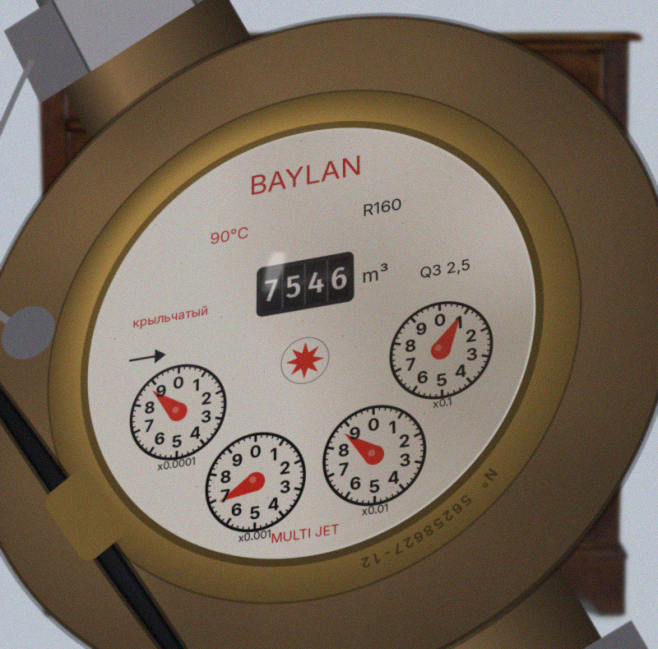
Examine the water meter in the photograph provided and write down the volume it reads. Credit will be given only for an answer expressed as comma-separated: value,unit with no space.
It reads 7546.0868,m³
